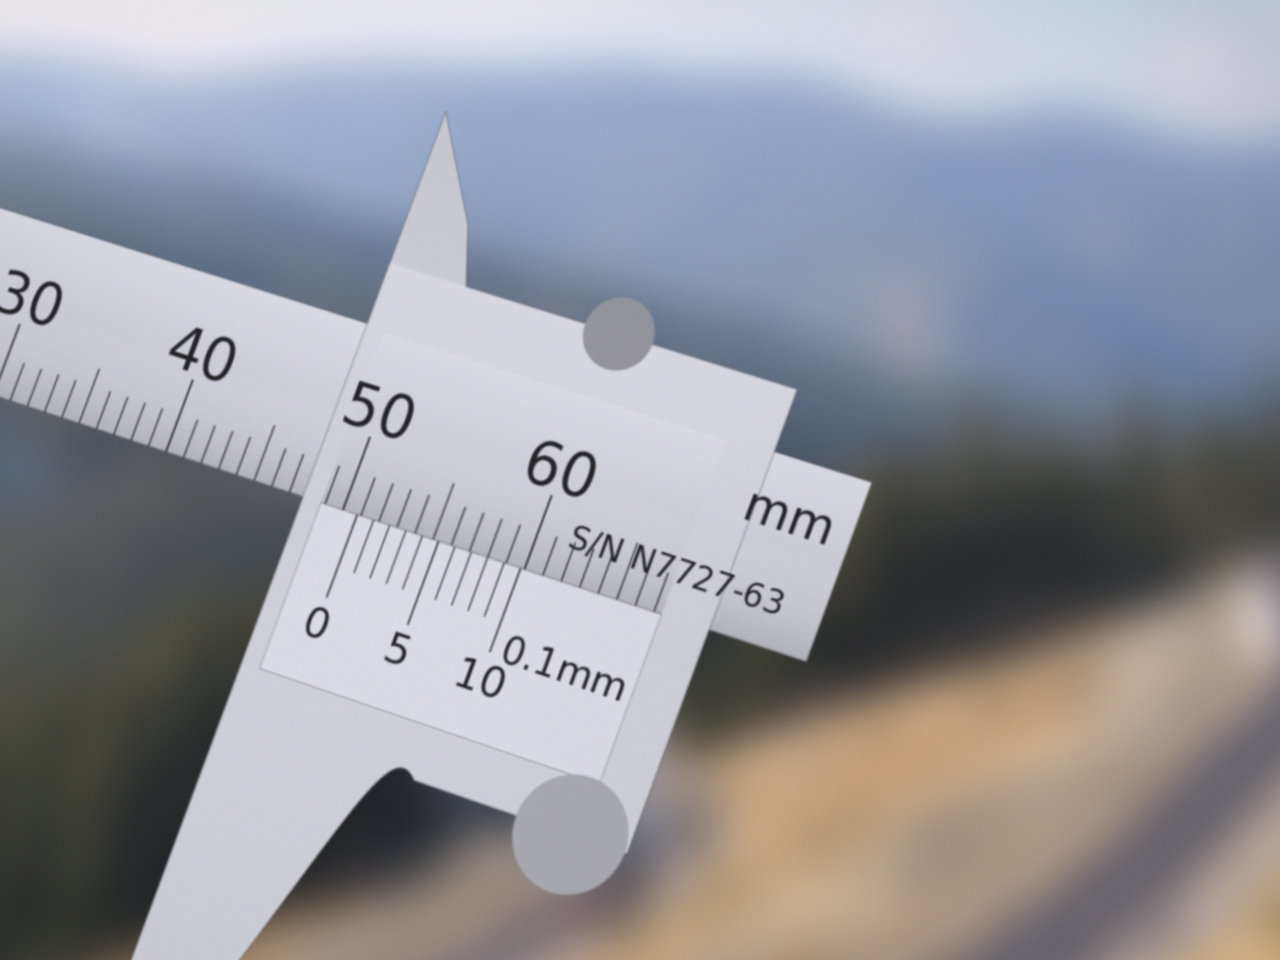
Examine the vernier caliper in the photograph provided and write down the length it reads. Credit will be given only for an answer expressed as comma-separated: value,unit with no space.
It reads 50.8,mm
